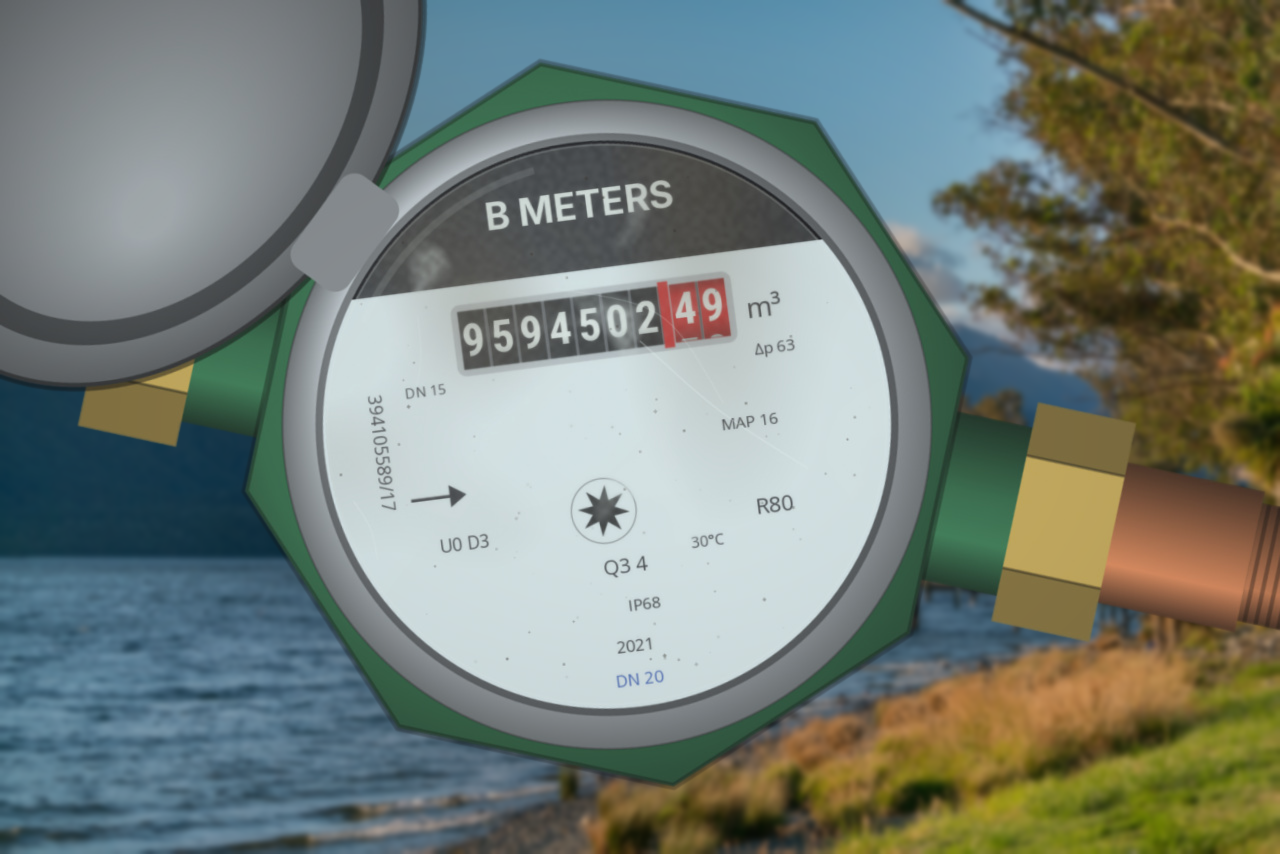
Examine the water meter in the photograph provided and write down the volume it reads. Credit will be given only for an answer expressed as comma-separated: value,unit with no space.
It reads 9594502.49,m³
